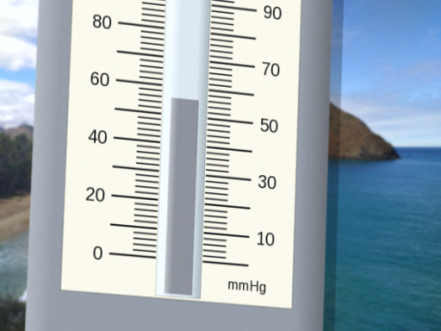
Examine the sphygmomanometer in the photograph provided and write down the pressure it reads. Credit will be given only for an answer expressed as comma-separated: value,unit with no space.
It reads 56,mmHg
